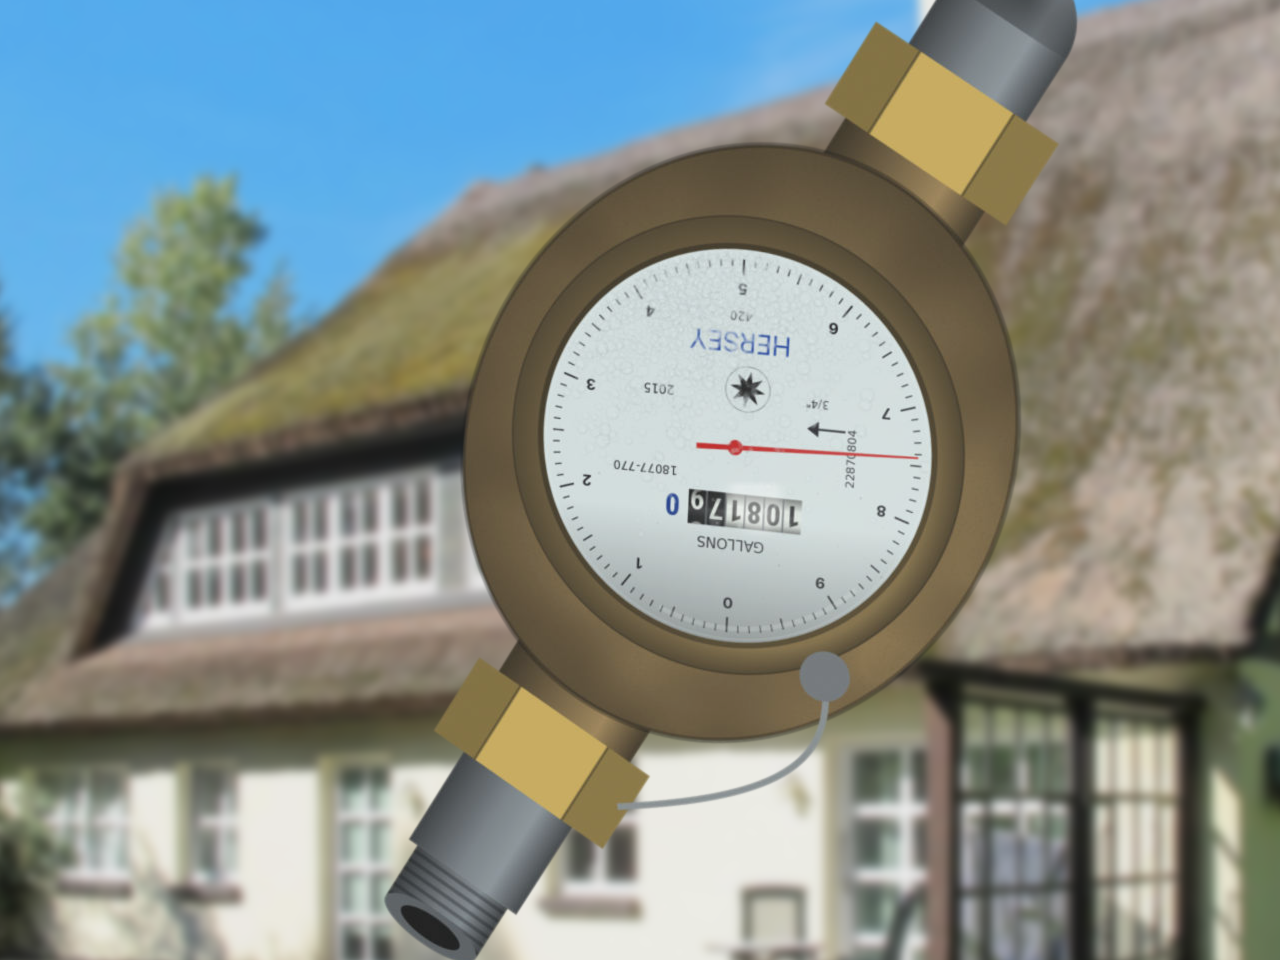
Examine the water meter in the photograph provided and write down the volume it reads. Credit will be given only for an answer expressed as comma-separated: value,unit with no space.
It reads 1081787.4,gal
